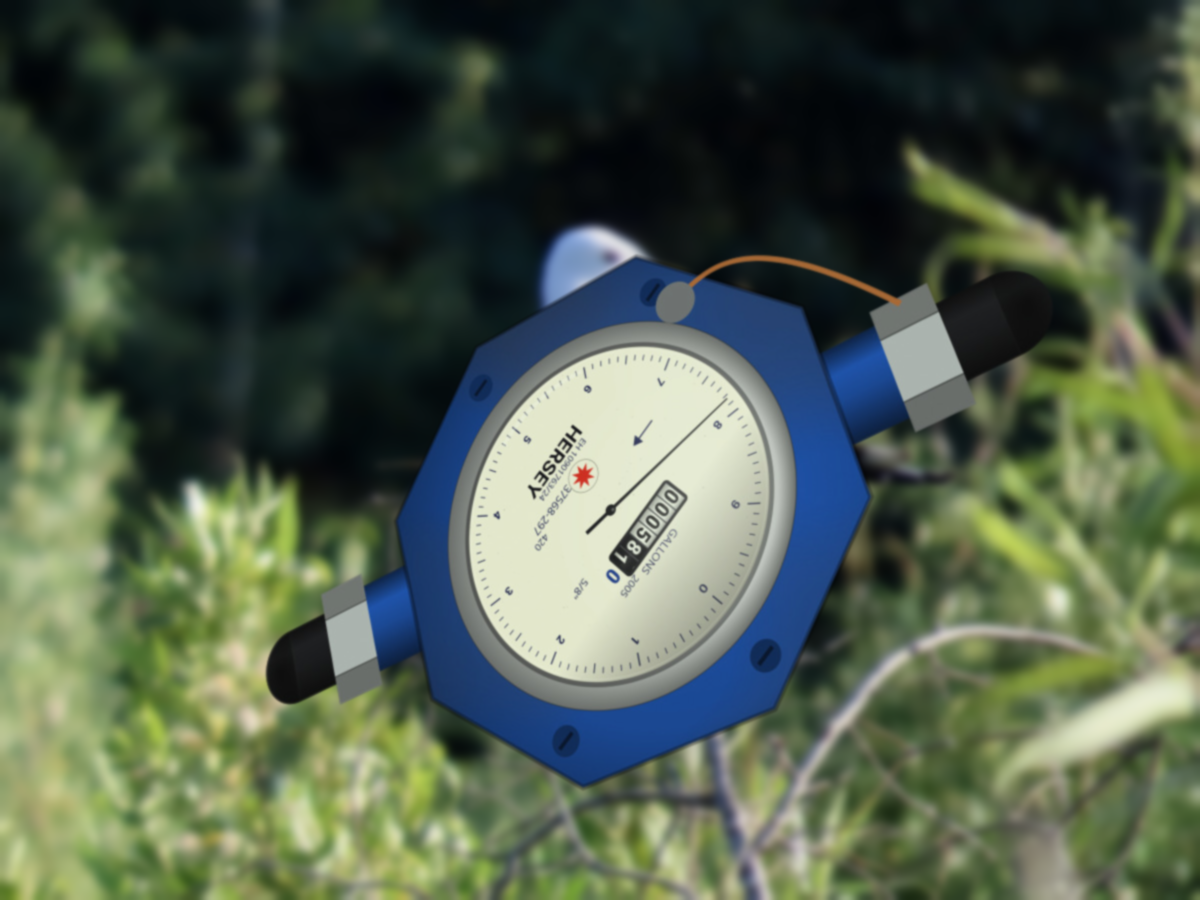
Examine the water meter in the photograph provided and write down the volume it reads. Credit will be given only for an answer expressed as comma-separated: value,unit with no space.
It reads 5807.8,gal
